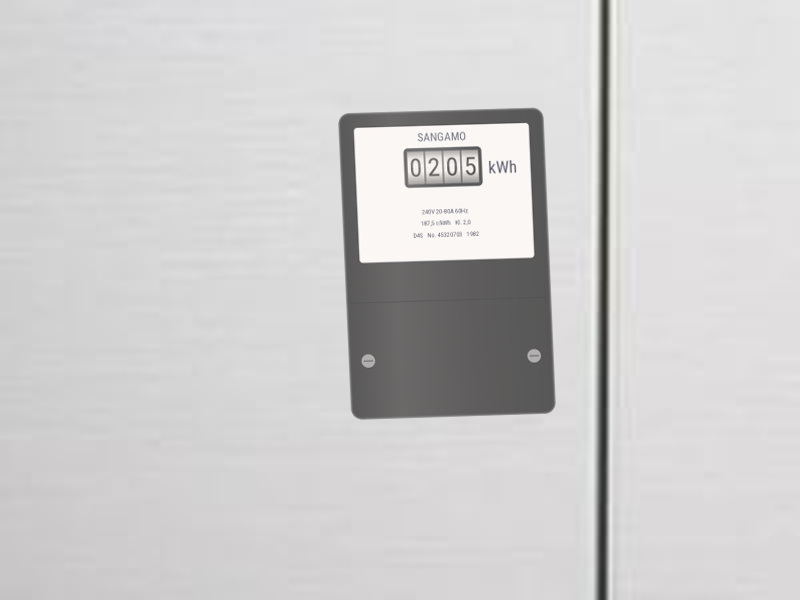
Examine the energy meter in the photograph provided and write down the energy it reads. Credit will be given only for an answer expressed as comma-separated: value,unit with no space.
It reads 205,kWh
